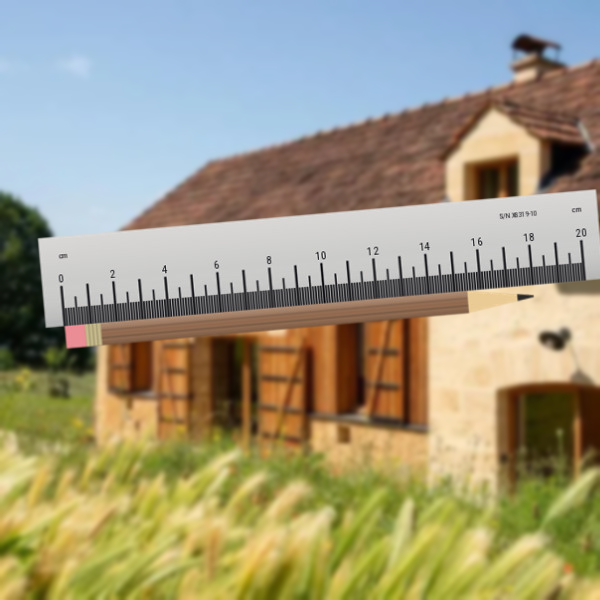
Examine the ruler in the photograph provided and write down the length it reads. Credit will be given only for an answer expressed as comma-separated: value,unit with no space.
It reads 18,cm
